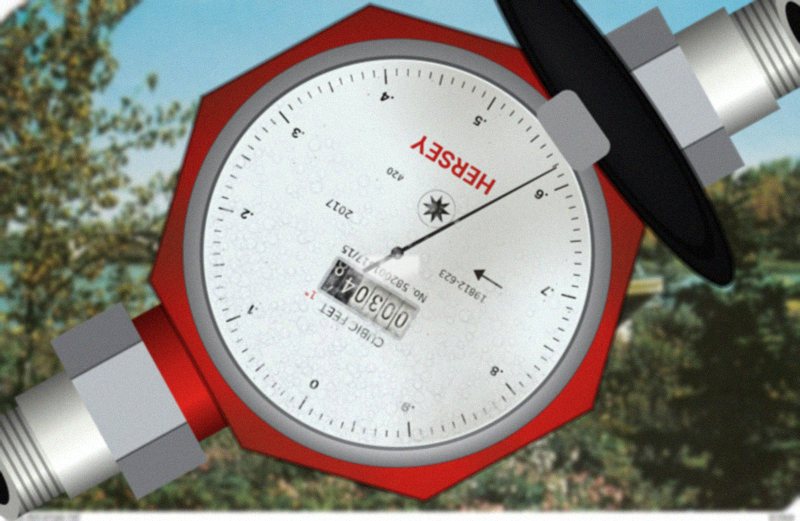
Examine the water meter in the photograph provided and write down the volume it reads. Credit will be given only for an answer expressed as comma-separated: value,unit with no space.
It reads 3047.58,ft³
